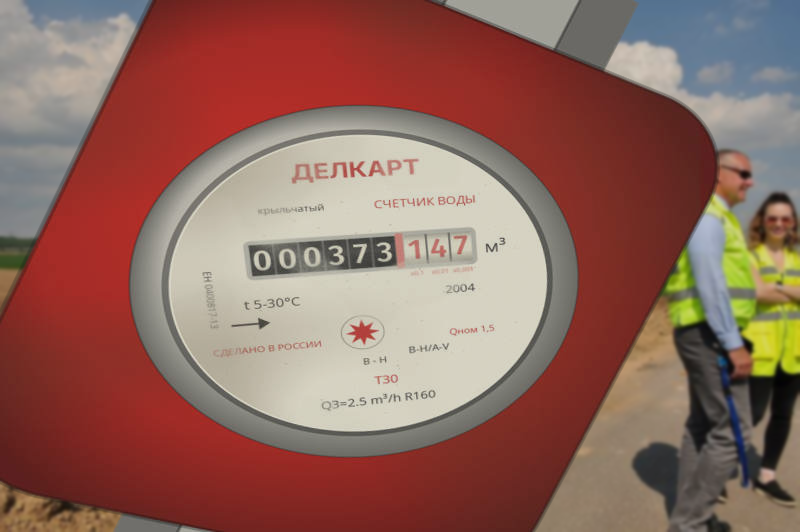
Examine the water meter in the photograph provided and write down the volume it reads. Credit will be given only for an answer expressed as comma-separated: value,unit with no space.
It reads 373.147,m³
